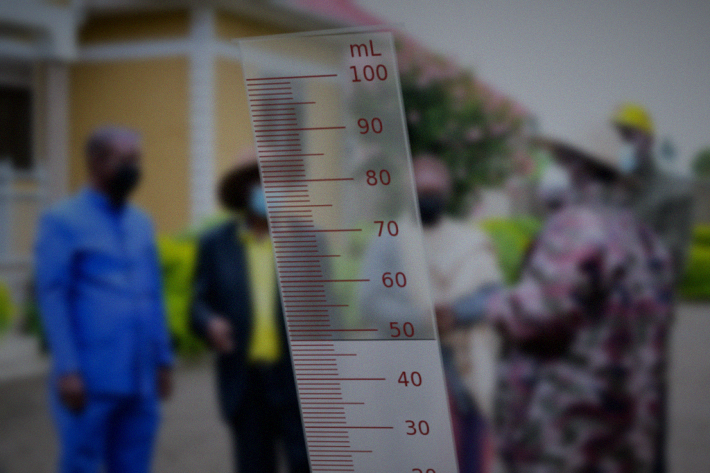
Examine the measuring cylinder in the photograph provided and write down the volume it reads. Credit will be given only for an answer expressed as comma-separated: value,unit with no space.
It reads 48,mL
